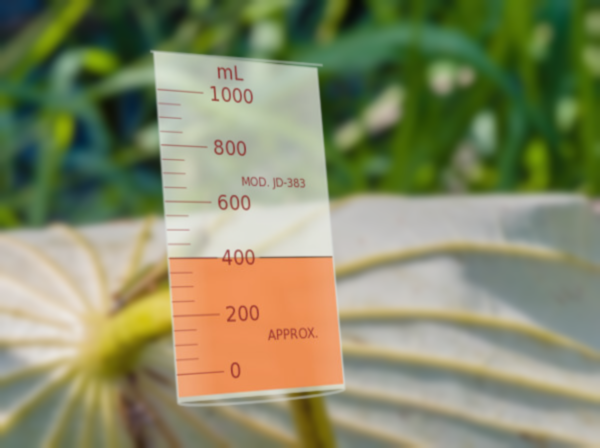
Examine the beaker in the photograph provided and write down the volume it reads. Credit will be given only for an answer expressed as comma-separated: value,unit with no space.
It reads 400,mL
